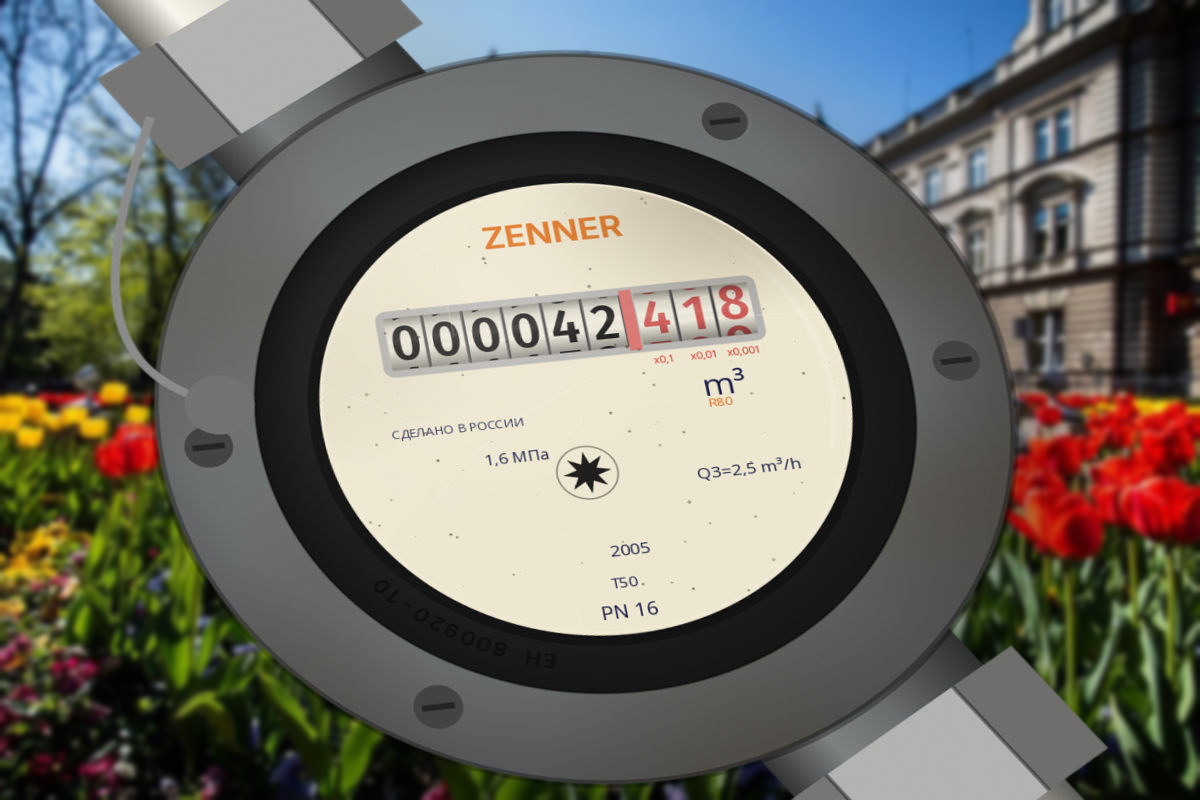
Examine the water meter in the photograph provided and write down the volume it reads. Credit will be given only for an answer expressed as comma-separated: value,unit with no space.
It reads 42.418,m³
